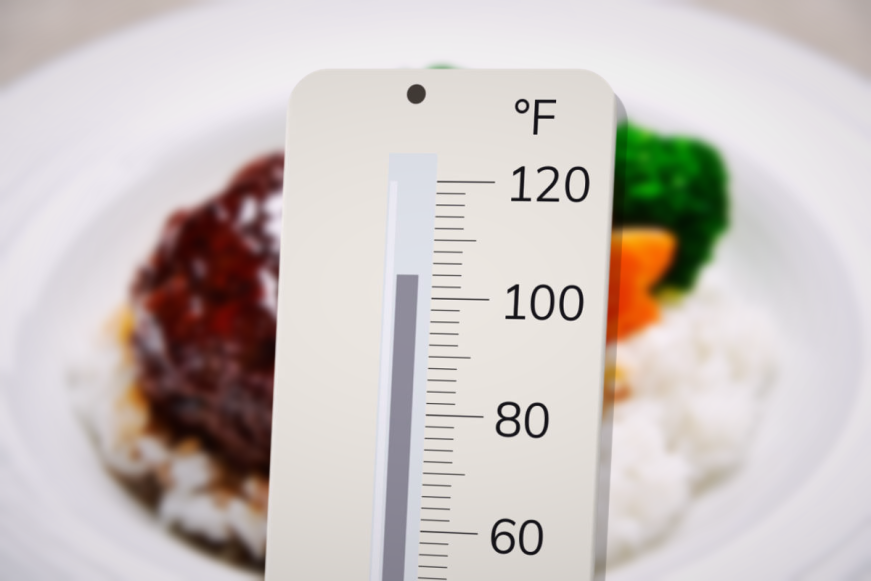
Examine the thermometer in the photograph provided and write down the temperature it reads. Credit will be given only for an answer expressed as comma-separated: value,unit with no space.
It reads 104,°F
